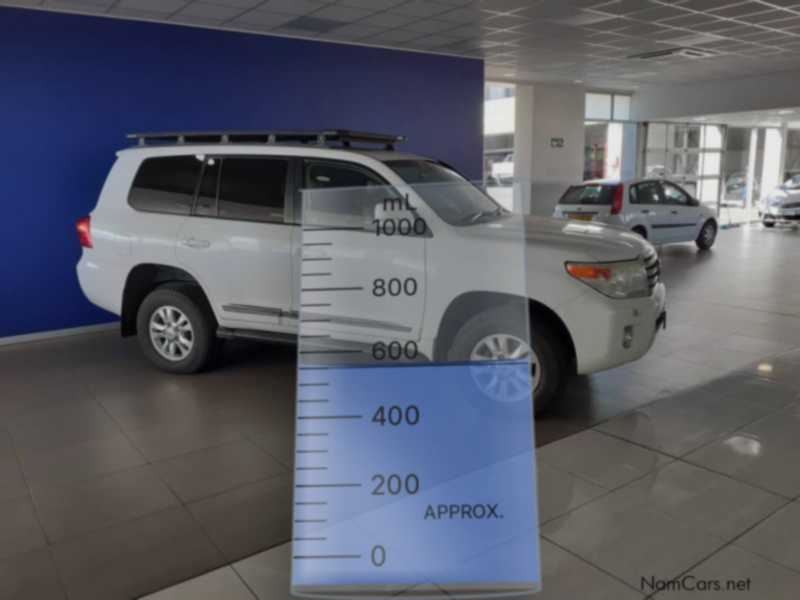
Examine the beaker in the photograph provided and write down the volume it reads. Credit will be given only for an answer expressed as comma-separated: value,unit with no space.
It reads 550,mL
